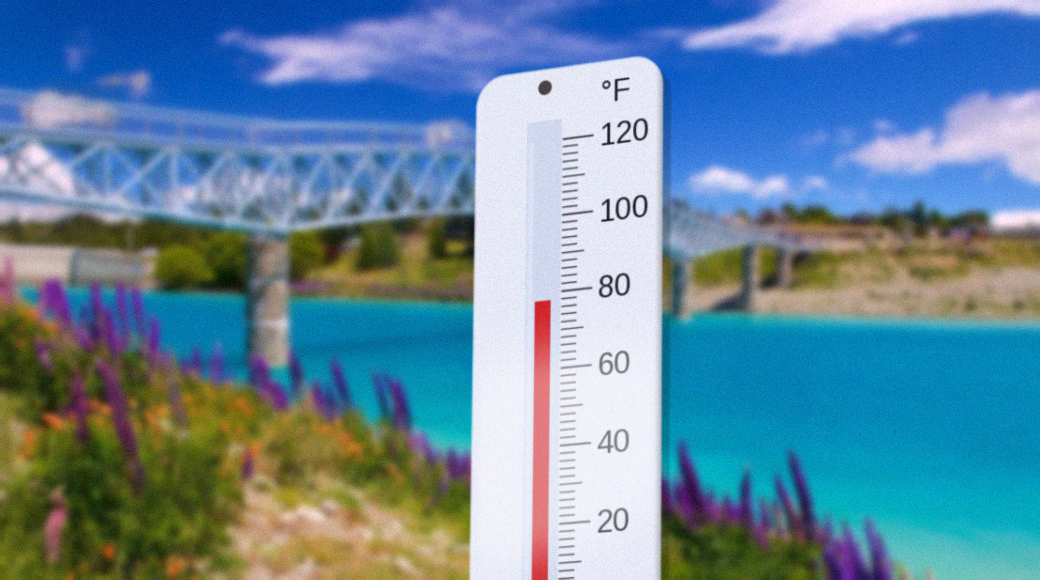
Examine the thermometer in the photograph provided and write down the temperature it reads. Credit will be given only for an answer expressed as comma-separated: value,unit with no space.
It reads 78,°F
